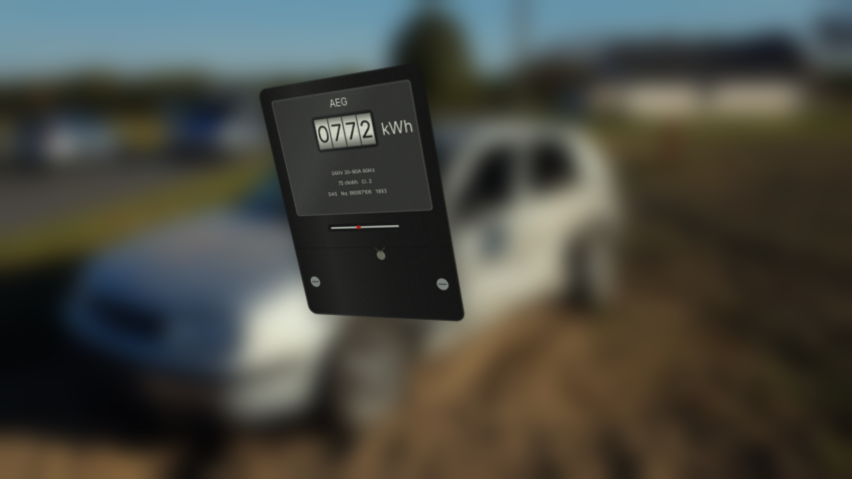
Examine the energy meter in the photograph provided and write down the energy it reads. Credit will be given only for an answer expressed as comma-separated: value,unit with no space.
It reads 772,kWh
